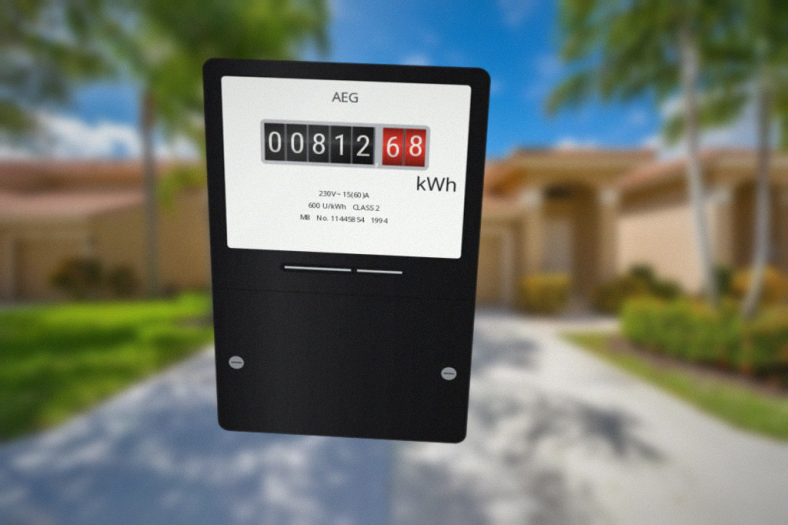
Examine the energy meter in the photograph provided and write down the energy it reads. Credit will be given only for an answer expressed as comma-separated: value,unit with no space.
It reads 812.68,kWh
